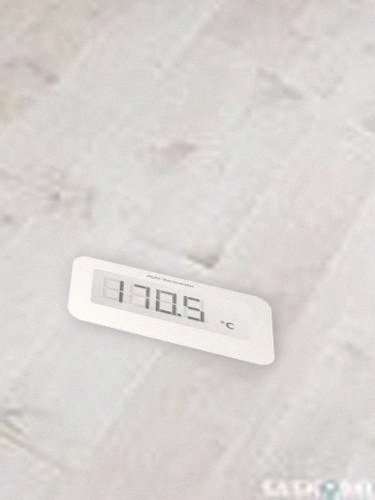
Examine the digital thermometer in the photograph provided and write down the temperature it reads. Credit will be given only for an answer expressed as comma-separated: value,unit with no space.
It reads 170.5,°C
